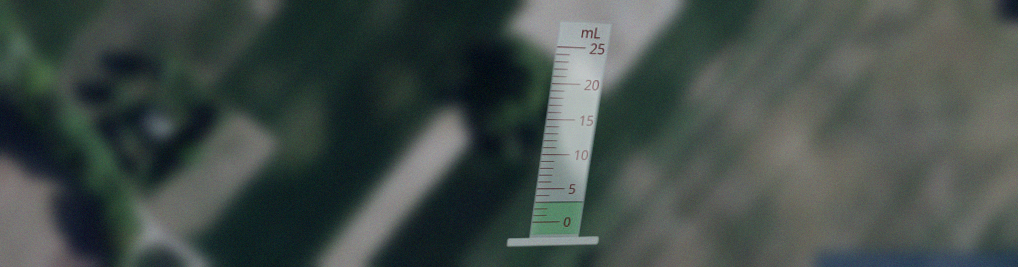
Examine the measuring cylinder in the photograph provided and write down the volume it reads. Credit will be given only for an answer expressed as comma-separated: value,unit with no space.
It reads 3,mL
